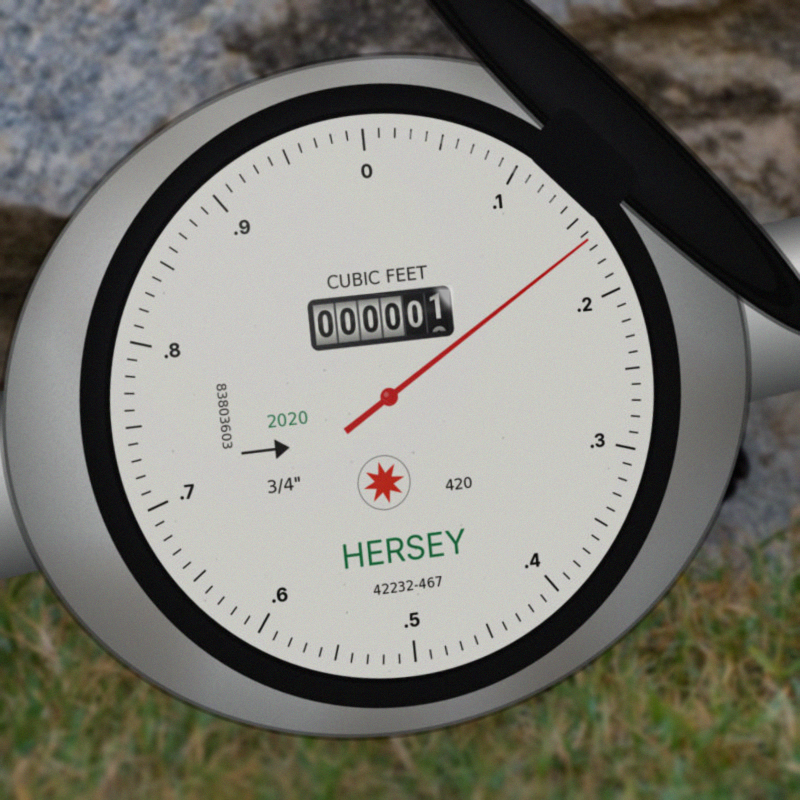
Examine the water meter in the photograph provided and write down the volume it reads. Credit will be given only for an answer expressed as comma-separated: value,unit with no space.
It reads 1.16,ft³
